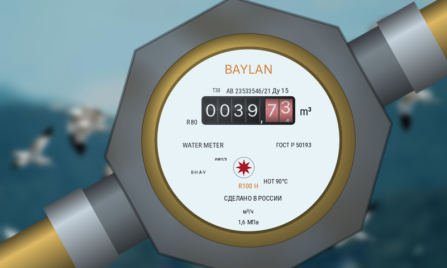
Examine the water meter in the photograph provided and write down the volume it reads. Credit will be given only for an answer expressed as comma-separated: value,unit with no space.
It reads 39.73,m³
